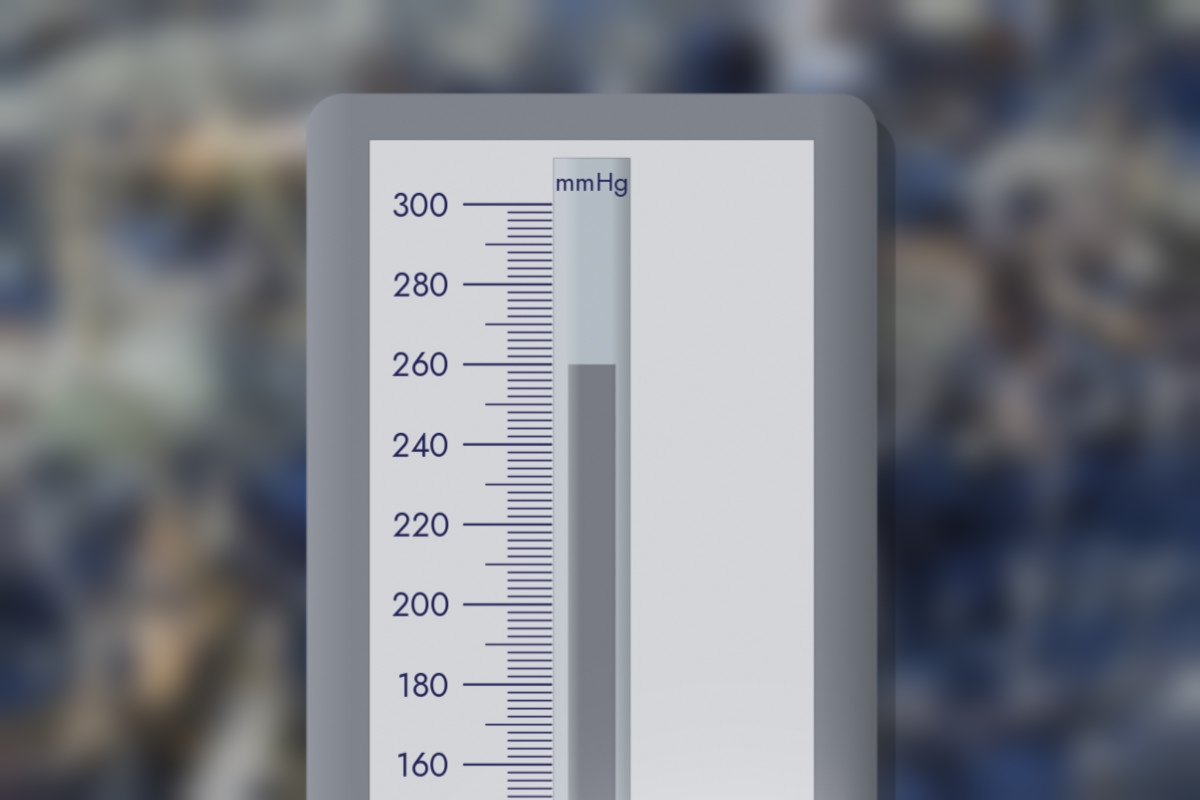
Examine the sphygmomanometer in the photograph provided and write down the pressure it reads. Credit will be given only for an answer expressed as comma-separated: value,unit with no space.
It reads 260,mmHg
